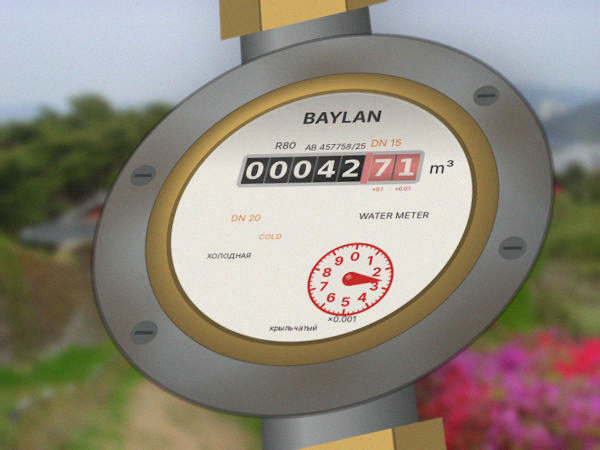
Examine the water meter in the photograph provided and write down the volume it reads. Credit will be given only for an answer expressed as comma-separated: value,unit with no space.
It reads 42.712,m³
